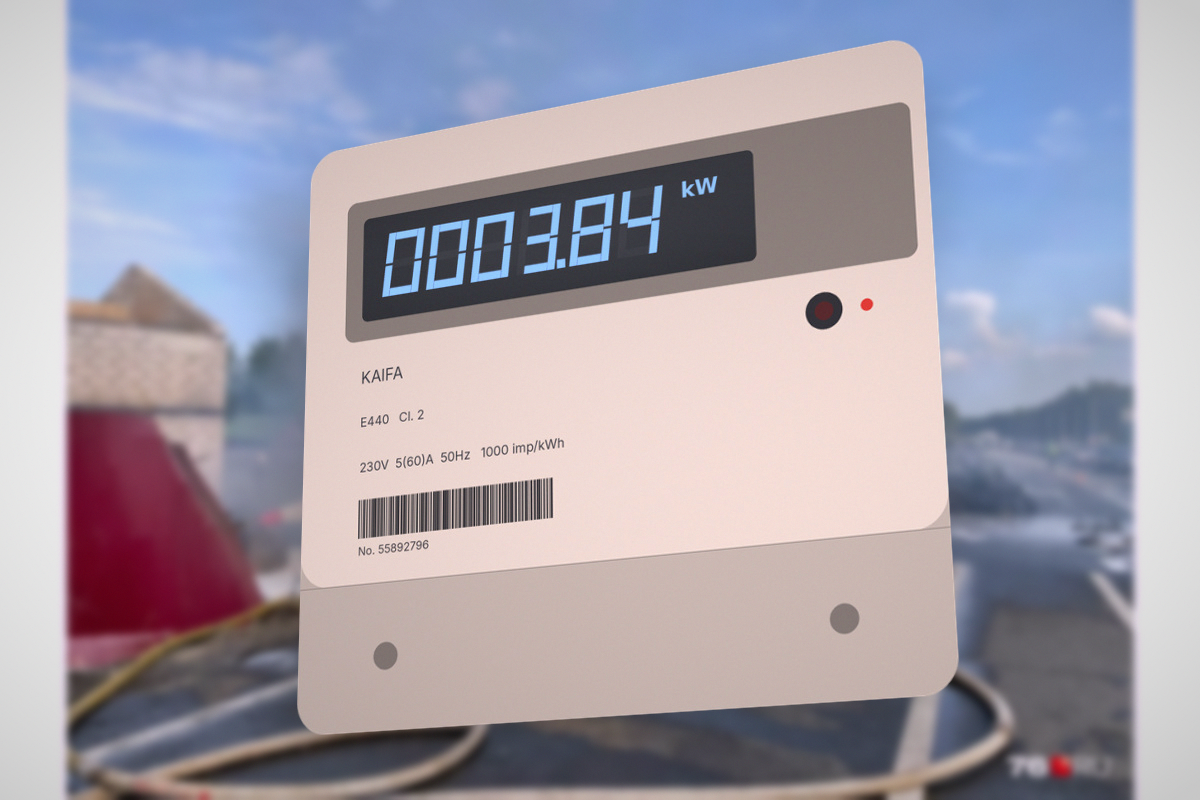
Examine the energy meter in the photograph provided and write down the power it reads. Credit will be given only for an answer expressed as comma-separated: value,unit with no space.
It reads 3.84,kW
